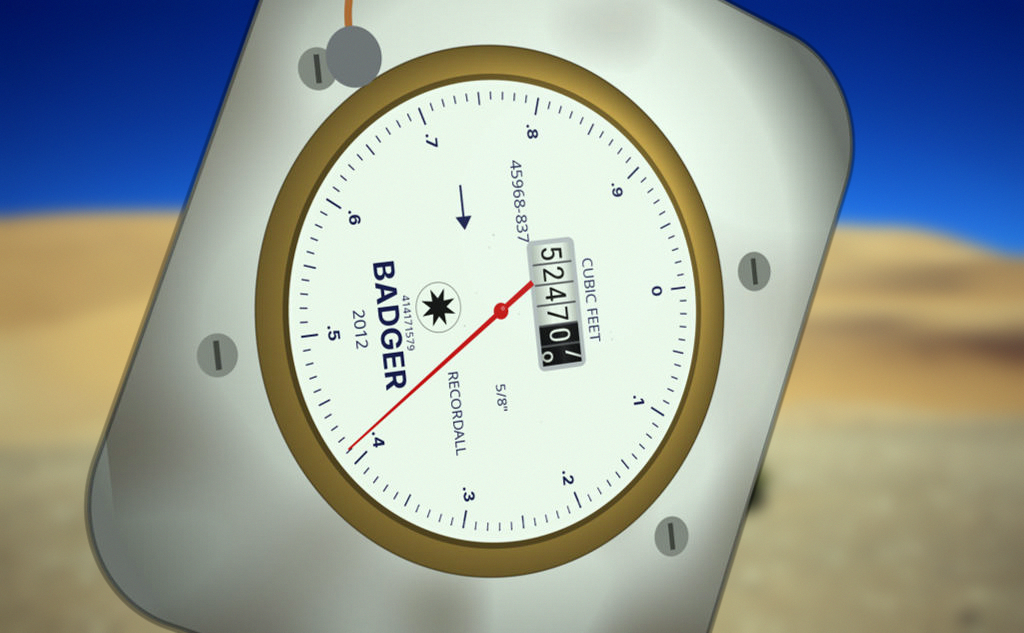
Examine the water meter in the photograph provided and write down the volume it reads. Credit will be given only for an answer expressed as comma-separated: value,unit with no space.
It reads 524707.41,ft³
